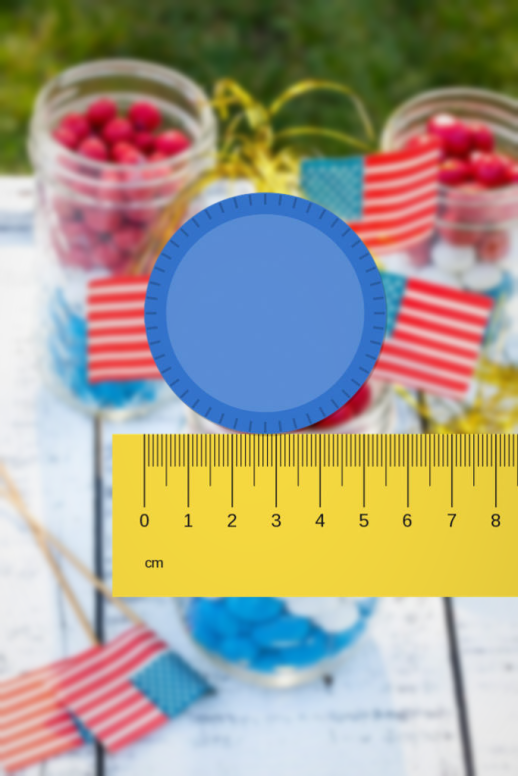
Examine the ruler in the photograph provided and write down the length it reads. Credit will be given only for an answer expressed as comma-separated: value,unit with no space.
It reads 5.5,cm
